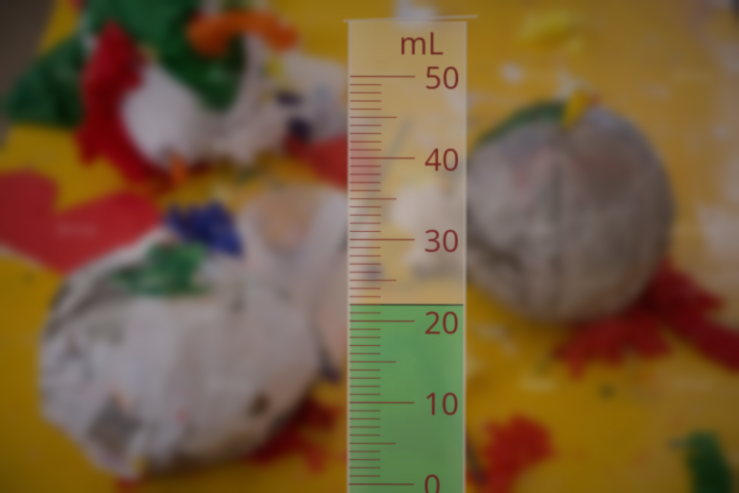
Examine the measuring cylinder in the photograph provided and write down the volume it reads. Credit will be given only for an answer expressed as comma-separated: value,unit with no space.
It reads 22,mL
